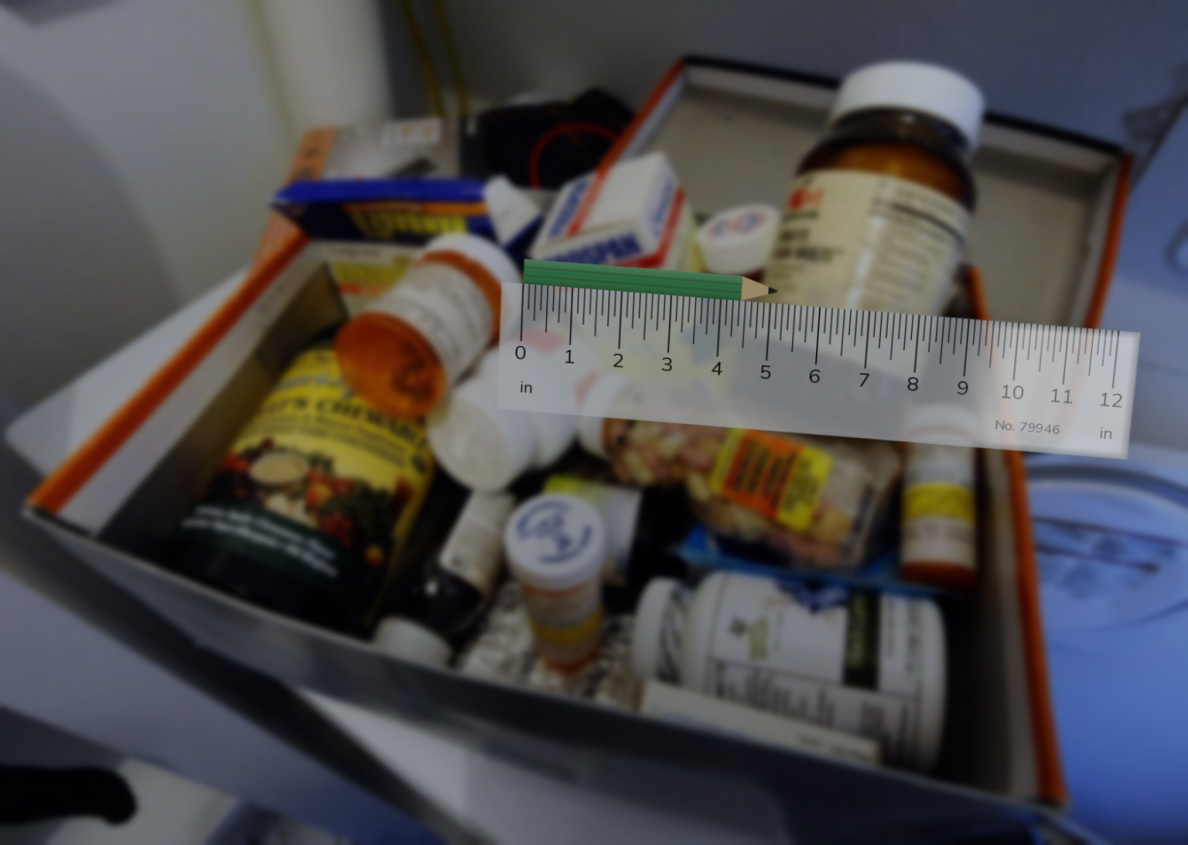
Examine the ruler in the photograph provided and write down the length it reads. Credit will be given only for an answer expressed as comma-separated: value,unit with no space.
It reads 5.125,in
